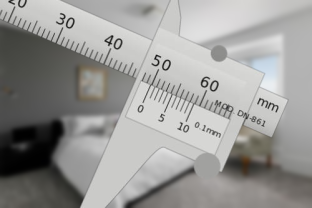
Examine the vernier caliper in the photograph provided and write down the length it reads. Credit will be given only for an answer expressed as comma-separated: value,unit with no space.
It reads 49.8,mm
